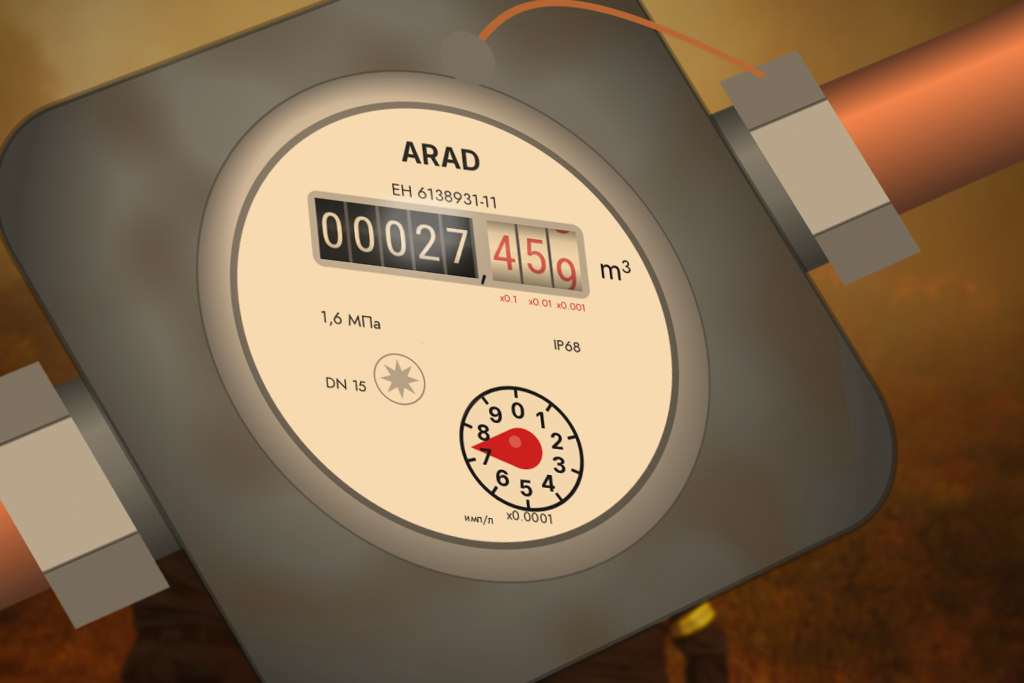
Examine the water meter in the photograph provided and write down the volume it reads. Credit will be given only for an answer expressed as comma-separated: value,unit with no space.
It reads 27.4587,m³
